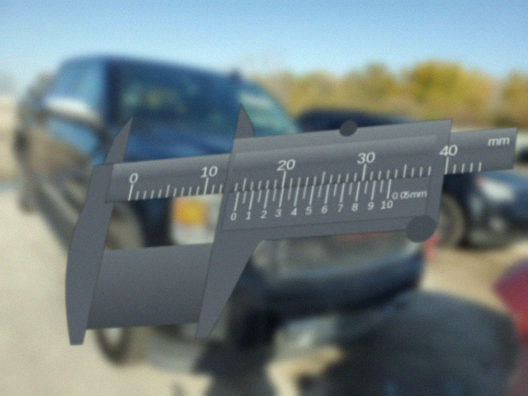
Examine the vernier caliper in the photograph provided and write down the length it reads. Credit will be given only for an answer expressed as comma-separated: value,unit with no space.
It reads 14.4,mm
